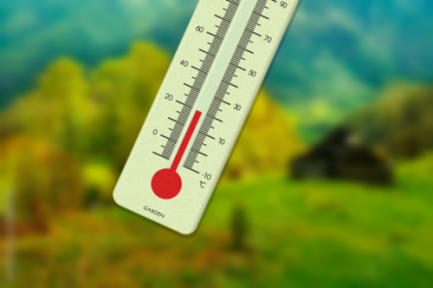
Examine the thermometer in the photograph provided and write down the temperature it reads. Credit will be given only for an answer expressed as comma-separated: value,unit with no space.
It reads 20,°C
